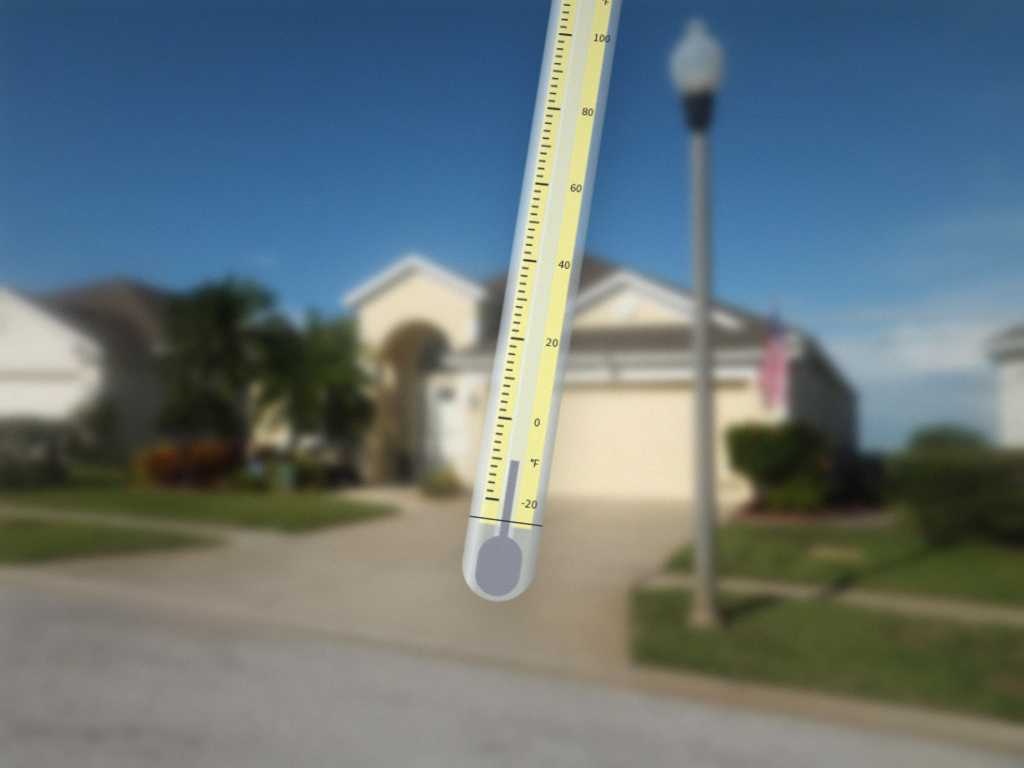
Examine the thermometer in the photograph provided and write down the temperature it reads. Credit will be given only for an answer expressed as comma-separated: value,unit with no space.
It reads -10,°F
